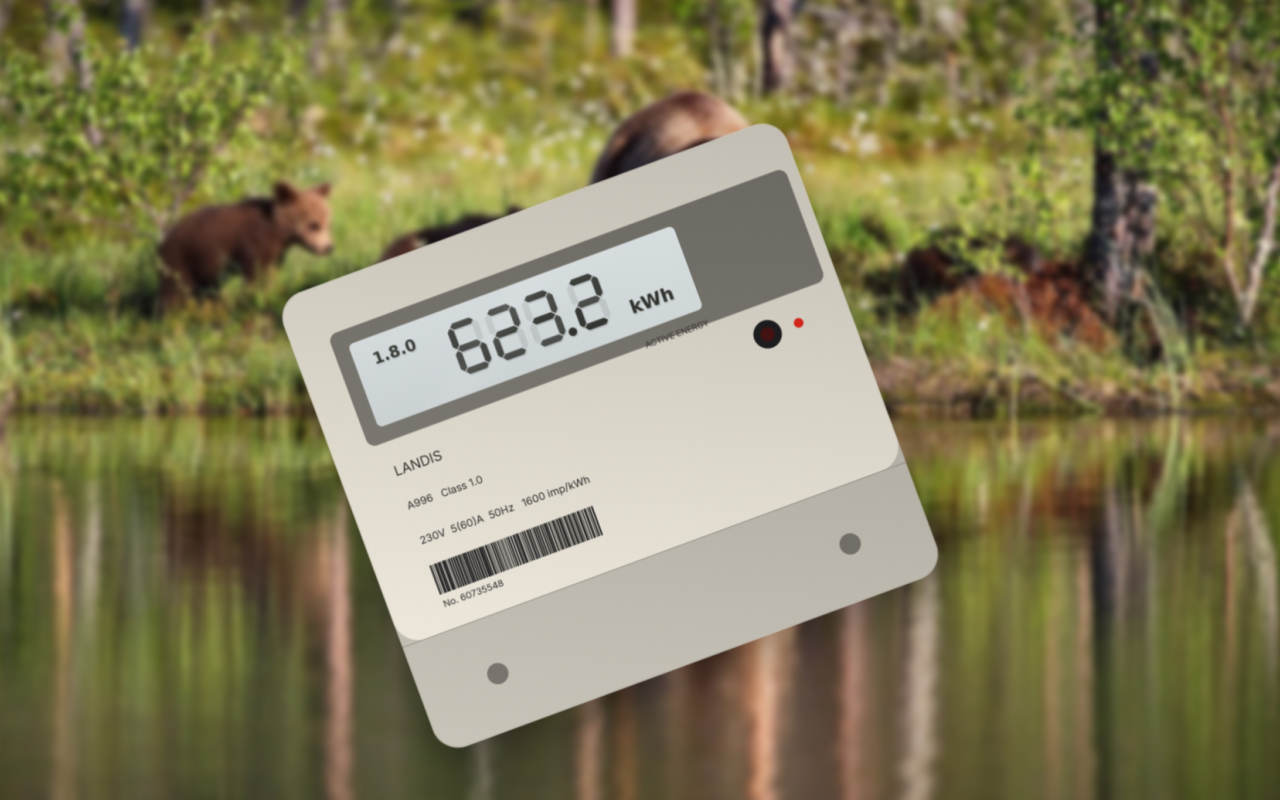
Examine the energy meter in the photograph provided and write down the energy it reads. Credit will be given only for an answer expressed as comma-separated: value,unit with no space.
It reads 623.2,kWh
